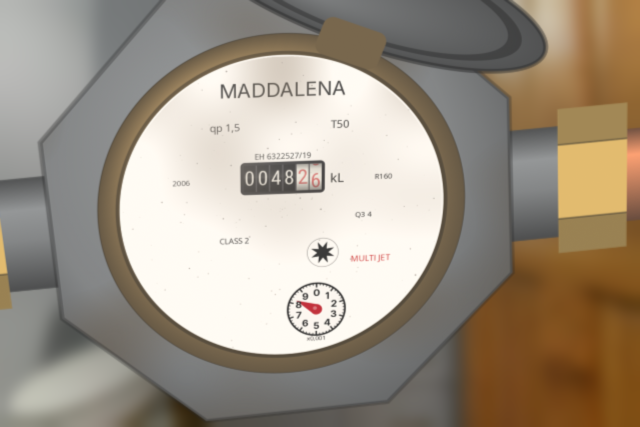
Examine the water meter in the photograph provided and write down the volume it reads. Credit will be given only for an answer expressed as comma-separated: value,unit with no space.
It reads 48.258,kL
